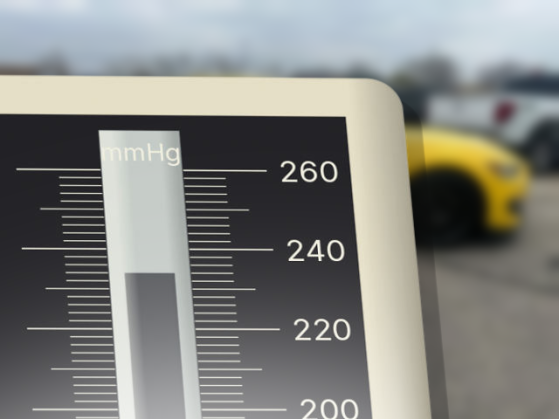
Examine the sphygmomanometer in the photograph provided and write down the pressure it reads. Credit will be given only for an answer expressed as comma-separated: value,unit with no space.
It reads 234,mmHg
